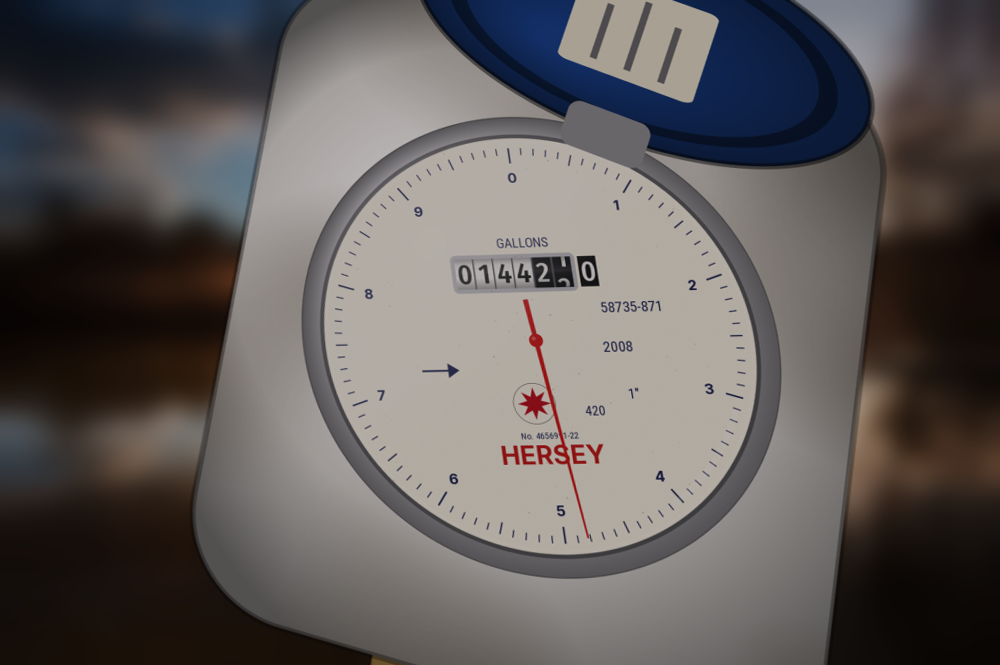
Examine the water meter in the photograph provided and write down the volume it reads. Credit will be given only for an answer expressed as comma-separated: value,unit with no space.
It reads 144214.8,gal
